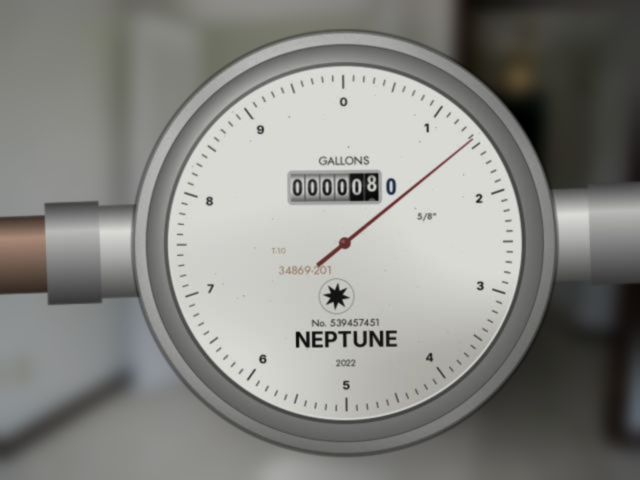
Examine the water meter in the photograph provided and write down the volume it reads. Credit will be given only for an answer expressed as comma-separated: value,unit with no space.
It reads 81.4,gal
